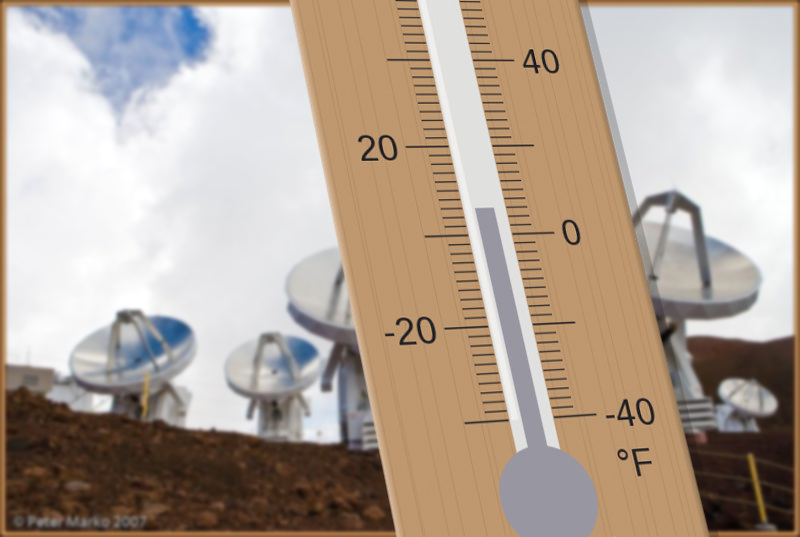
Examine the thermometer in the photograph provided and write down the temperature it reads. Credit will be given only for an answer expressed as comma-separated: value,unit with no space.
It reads 6,°F
